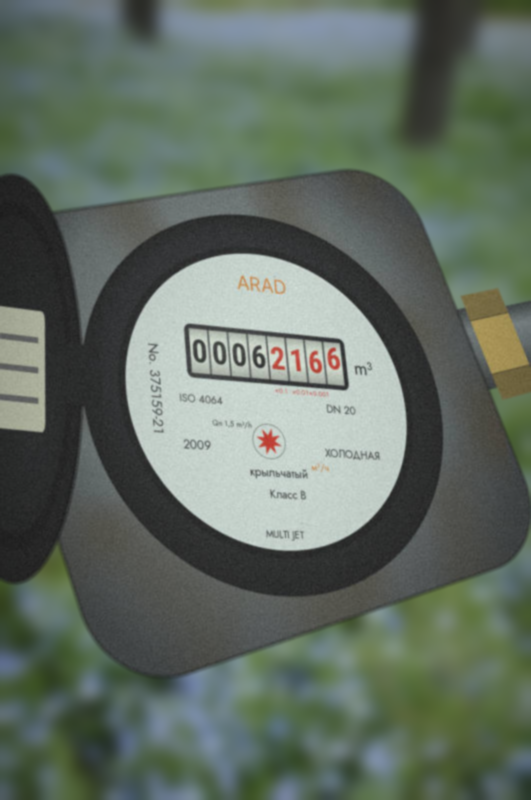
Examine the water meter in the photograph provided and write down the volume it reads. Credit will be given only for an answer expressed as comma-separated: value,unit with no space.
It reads 6.2166,m³
